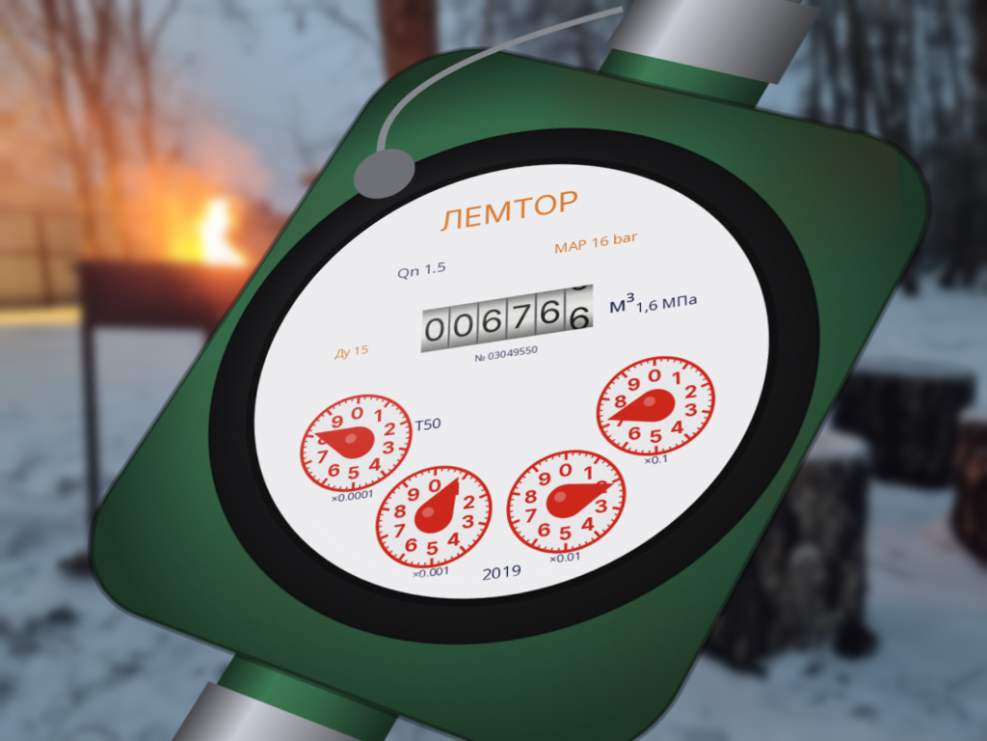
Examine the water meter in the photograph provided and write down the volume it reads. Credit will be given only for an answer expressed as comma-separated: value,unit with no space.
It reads 6765.7208,m³
